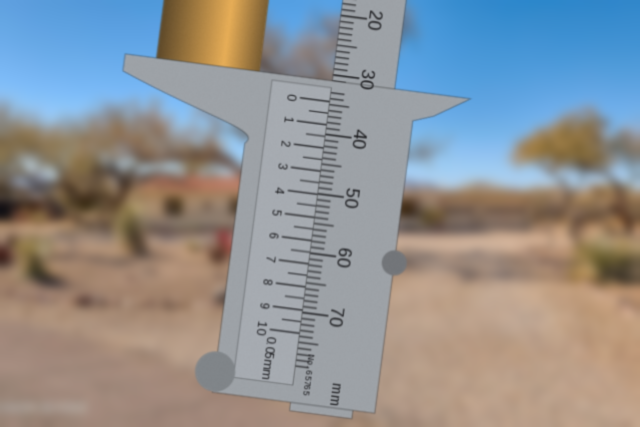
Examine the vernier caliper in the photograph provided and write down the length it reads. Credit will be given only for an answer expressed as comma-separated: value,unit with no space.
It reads 34.5,mm
